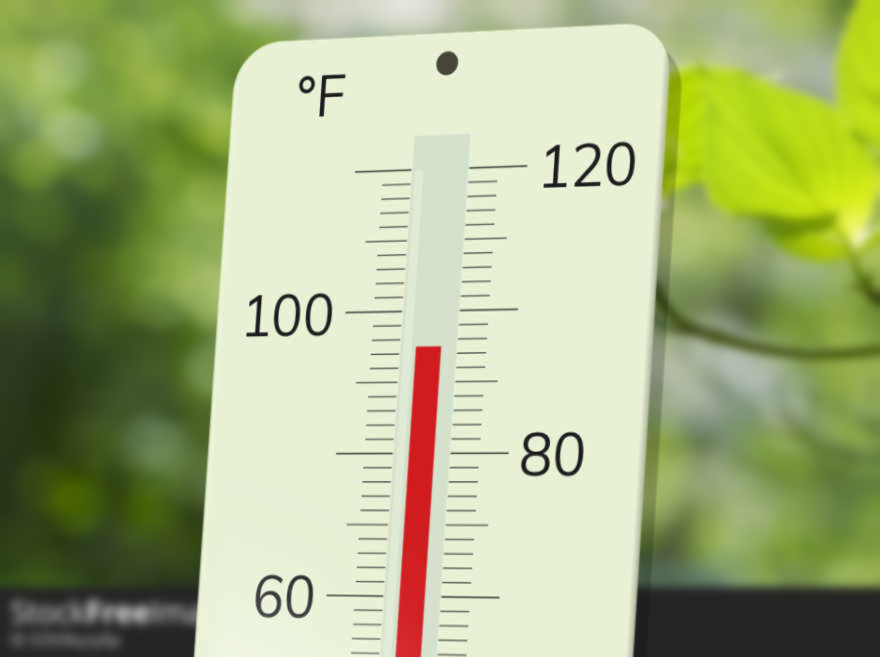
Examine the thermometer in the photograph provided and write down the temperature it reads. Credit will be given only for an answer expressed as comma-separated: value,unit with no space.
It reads 95,°F
